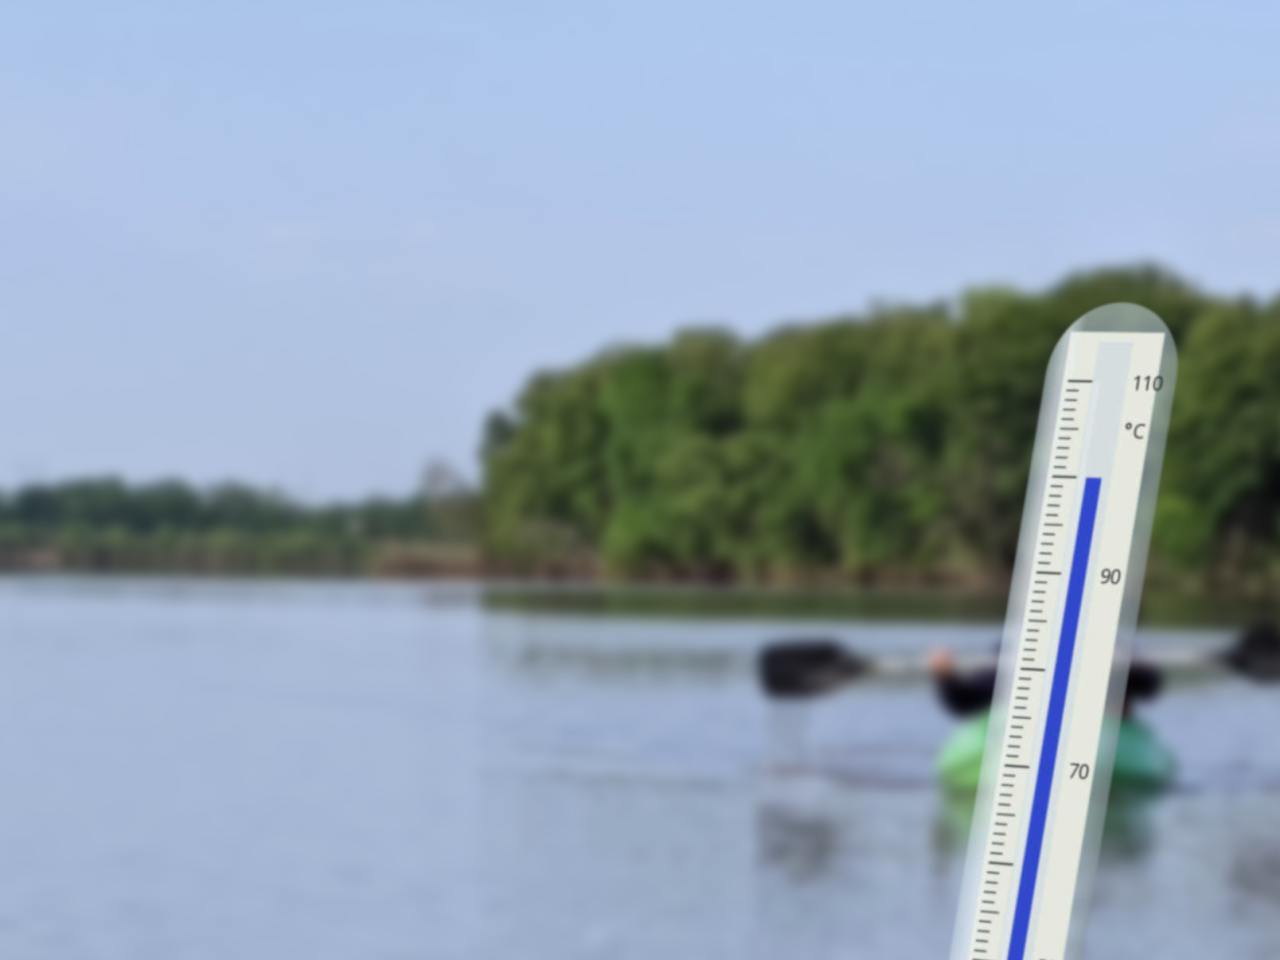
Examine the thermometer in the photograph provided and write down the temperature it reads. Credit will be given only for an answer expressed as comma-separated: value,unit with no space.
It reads 100,°C
